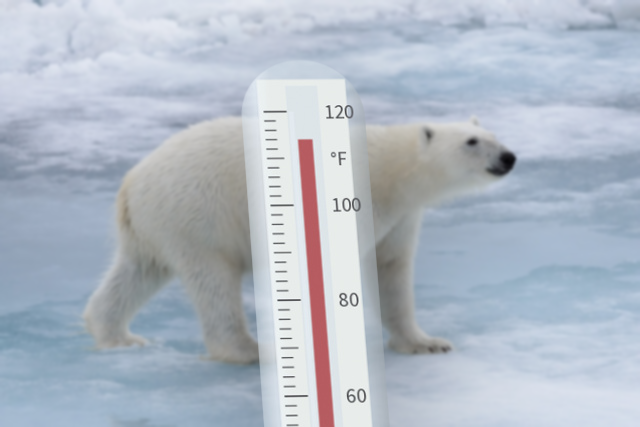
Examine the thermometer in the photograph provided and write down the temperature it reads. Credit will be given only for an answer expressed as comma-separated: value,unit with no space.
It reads 114,°F
